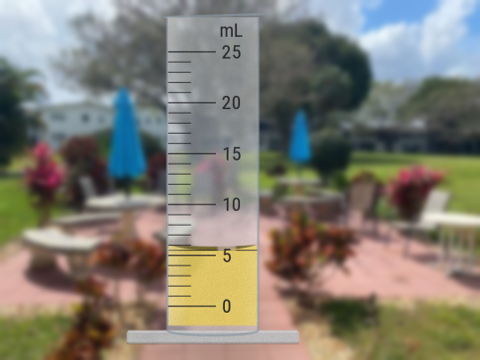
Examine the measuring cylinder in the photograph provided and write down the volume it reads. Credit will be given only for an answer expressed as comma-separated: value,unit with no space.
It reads 5.5,mL
